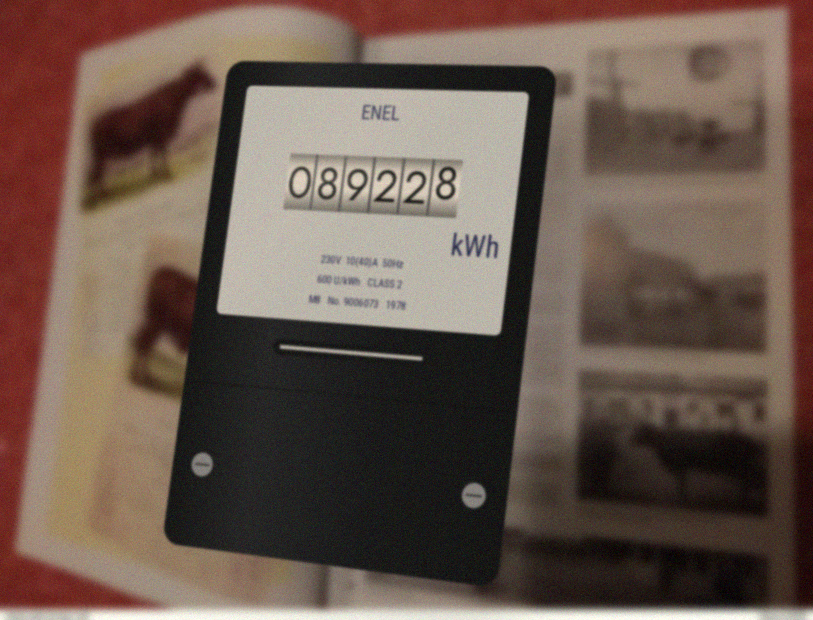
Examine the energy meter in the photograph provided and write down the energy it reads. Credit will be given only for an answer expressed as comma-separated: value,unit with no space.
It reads 89228,kWh
